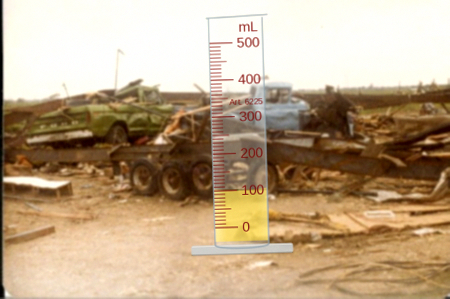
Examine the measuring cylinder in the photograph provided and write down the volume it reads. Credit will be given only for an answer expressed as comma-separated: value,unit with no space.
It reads 100,mL
